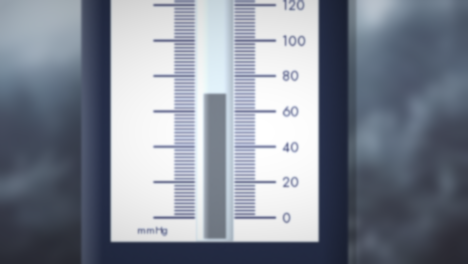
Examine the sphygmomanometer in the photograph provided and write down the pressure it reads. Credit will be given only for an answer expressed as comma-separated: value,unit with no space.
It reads 70,mmHg
